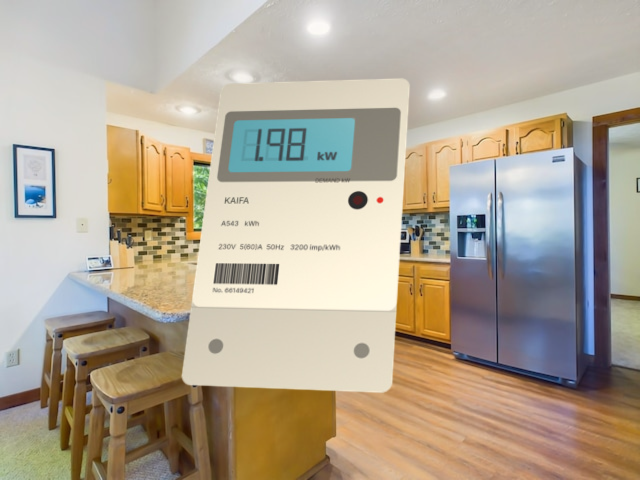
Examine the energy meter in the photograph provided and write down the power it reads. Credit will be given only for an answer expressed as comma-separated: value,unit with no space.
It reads 1.98,kW
